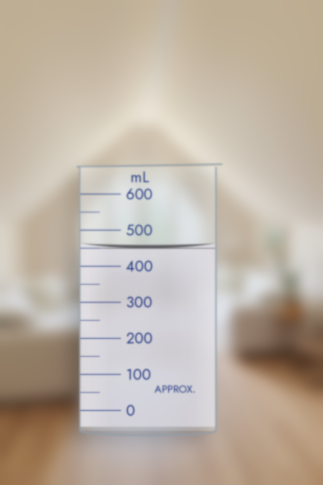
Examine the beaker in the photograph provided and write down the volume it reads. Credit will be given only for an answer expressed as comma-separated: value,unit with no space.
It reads 450,mL
